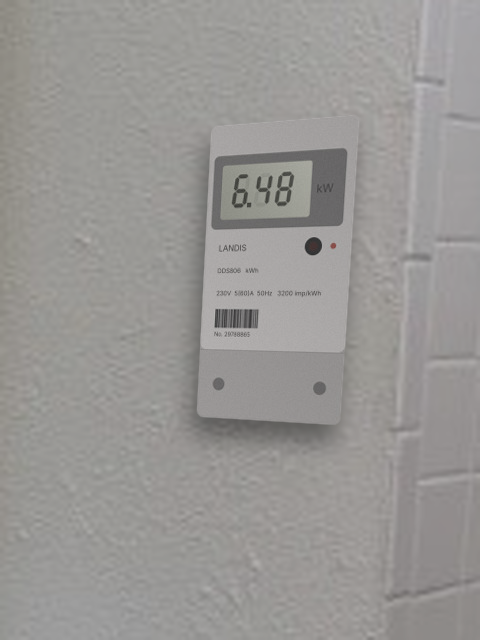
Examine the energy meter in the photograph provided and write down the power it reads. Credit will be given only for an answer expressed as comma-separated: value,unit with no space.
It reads 6.48,kW
